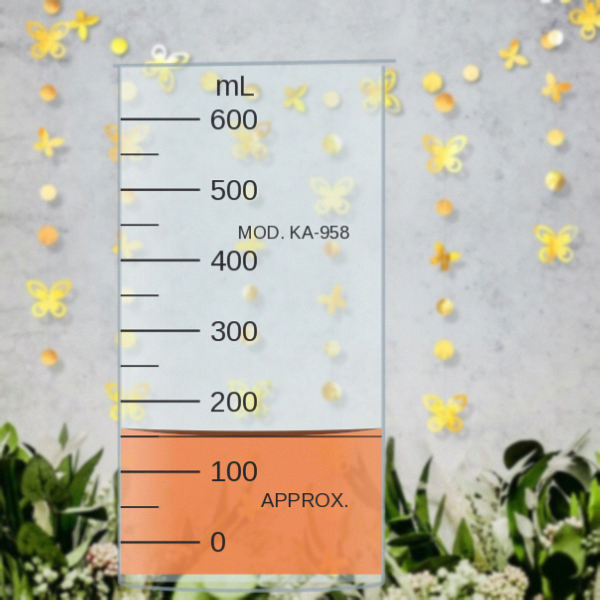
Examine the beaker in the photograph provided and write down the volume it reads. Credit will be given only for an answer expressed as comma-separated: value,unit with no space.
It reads 150,mL
